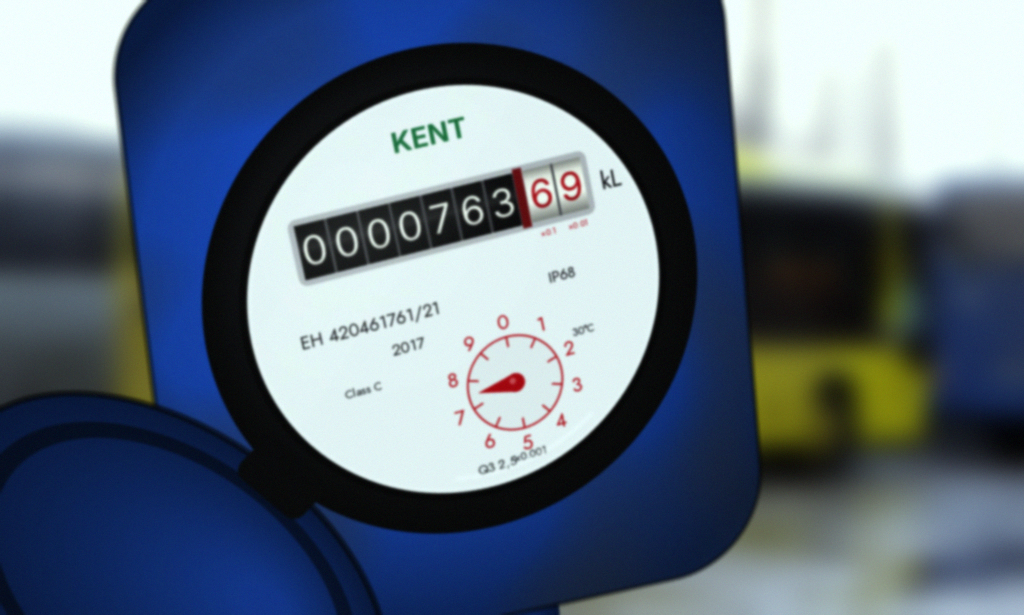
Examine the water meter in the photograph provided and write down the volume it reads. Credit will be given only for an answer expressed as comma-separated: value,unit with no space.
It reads 763.697,kL
